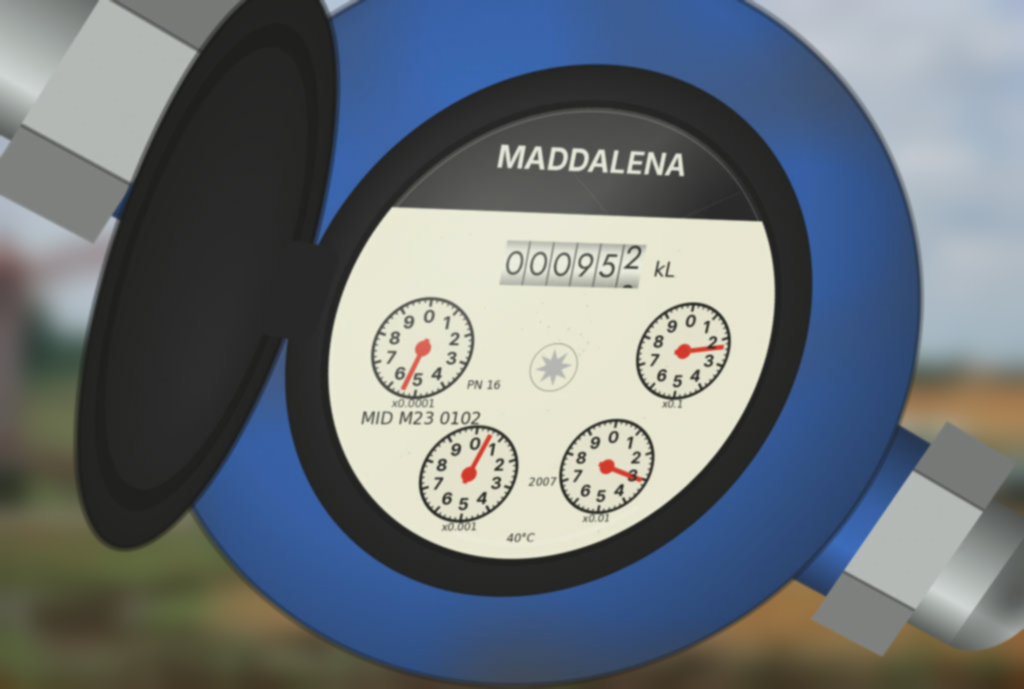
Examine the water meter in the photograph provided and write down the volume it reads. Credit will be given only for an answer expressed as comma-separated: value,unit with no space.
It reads 952.2305,kL
